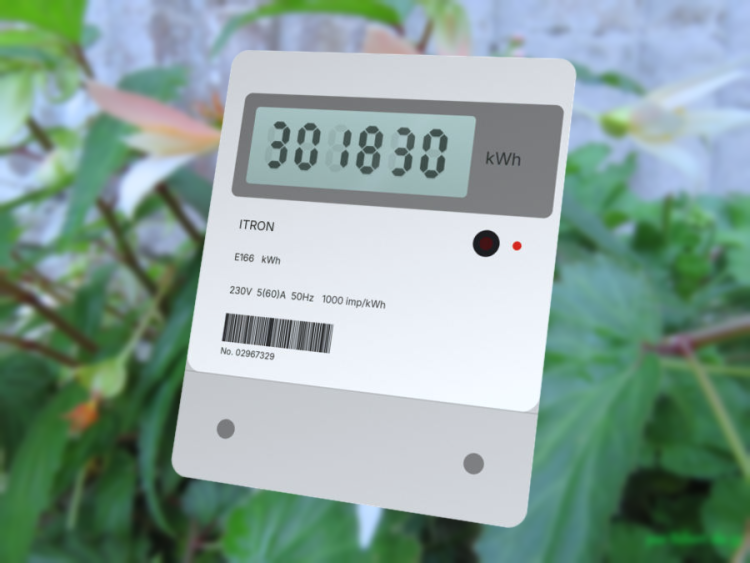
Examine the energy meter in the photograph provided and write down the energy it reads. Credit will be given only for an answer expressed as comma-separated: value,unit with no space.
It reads 301830,kWh
